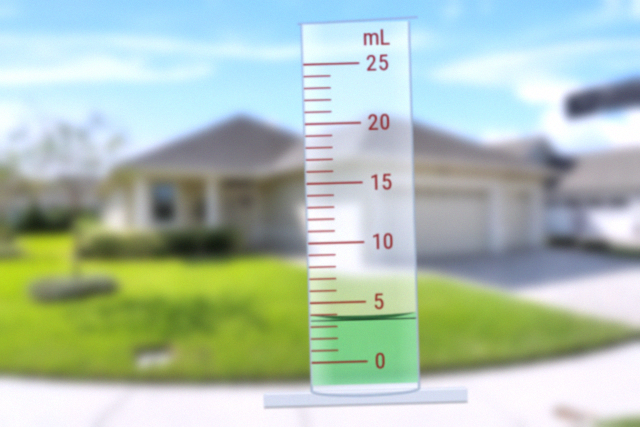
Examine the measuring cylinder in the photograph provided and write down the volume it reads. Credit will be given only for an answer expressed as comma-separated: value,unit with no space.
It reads 3.5,mL
